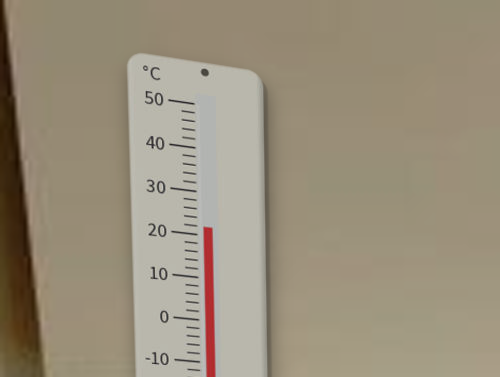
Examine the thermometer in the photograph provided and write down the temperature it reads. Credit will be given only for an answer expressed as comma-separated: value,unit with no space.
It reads 22,°C
